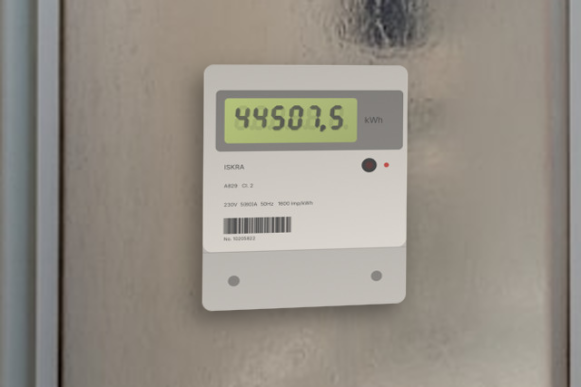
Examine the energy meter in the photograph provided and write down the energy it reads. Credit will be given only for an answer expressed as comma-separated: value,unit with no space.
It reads 44507.5,kWh
